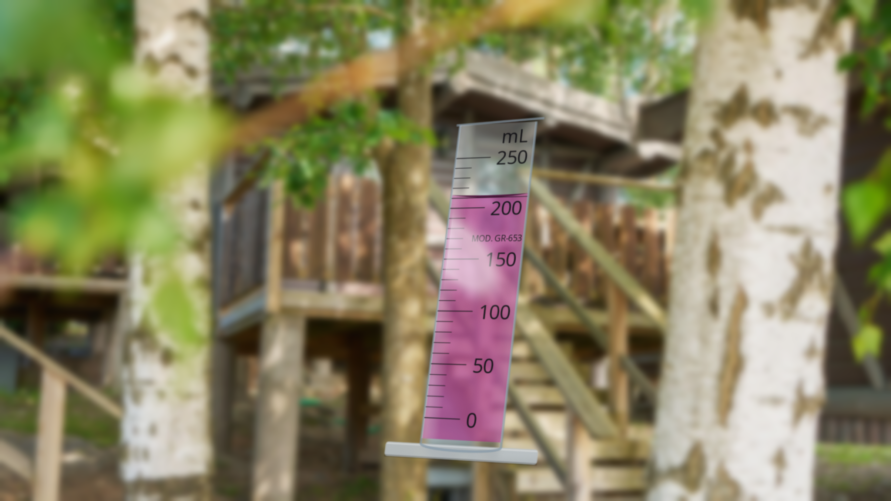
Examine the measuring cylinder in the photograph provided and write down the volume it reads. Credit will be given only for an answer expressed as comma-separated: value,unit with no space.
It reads 210,mL
